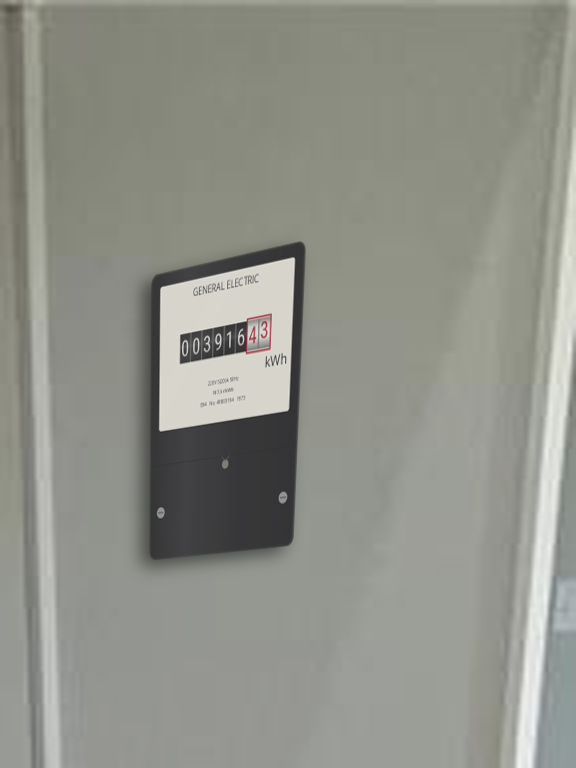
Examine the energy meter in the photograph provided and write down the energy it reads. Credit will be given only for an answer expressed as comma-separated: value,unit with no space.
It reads 3916.43,kWh
